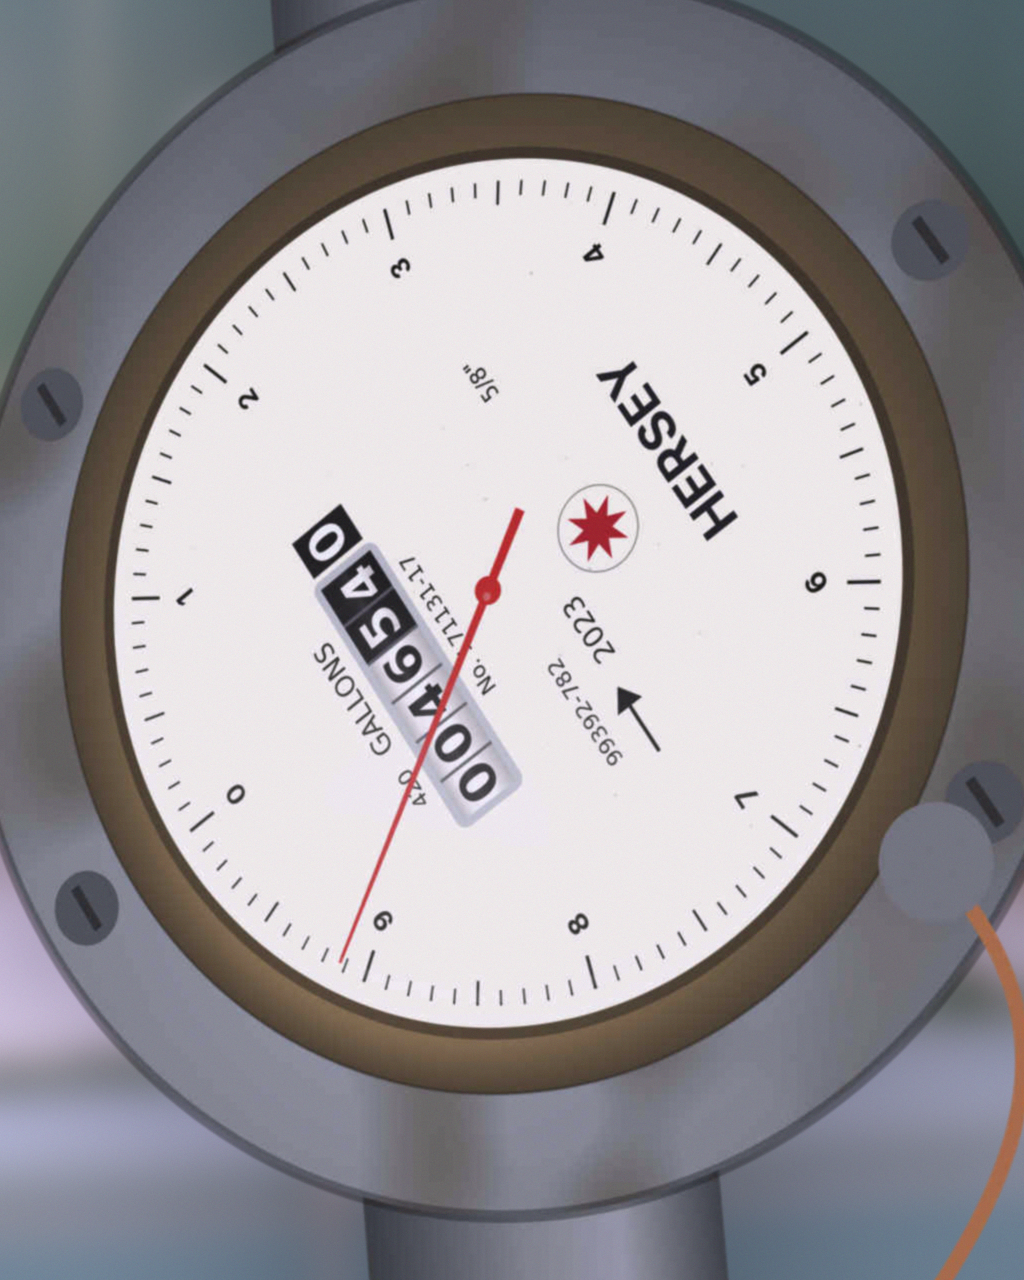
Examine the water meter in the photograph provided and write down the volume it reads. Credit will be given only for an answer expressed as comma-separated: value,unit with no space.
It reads 46539.1,gal
